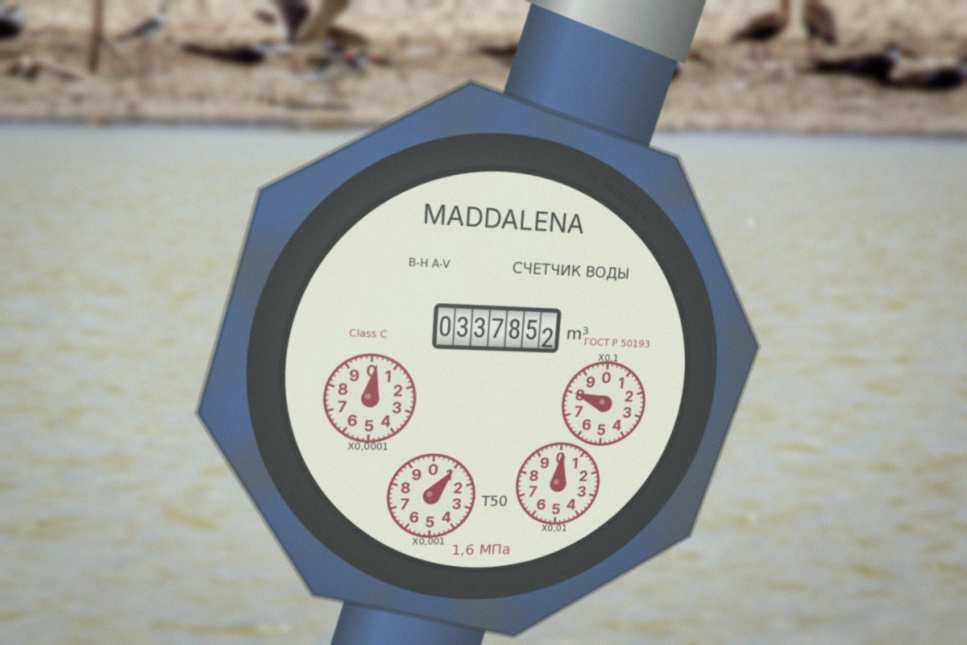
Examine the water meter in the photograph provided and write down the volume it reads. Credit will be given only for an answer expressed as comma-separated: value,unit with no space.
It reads 337851.8010,m³
